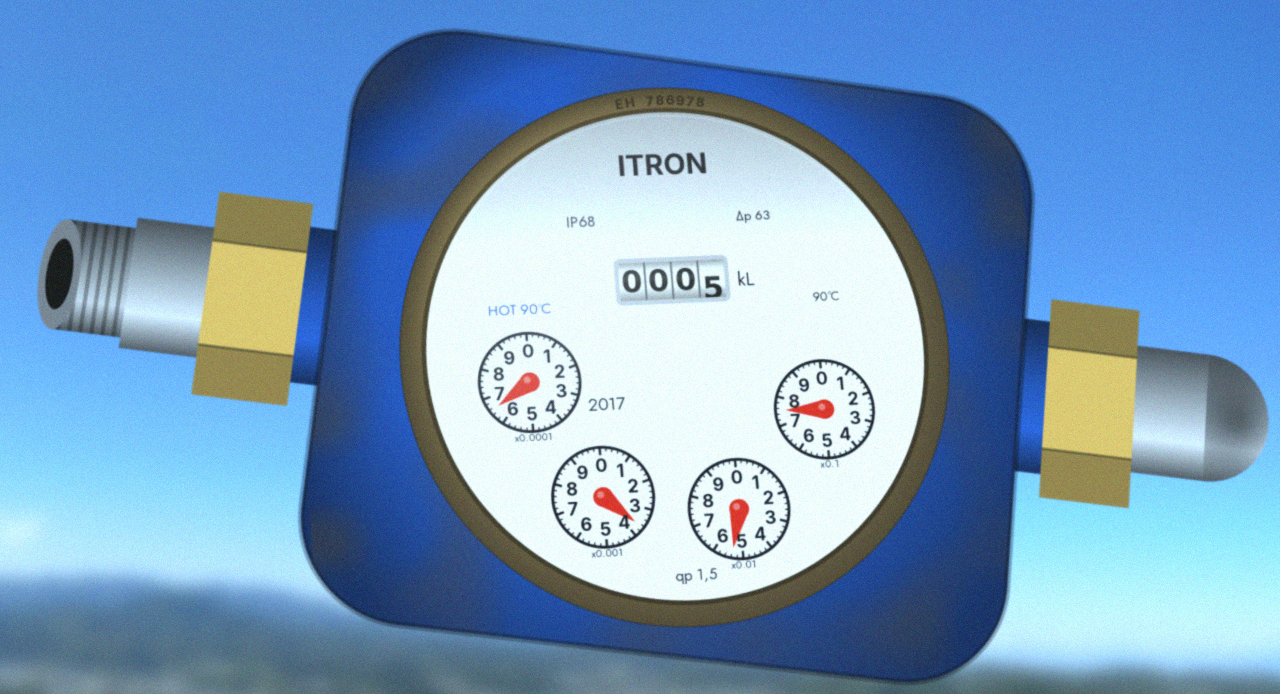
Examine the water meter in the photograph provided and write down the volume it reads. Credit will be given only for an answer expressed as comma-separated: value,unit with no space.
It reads 4.7536,kL
